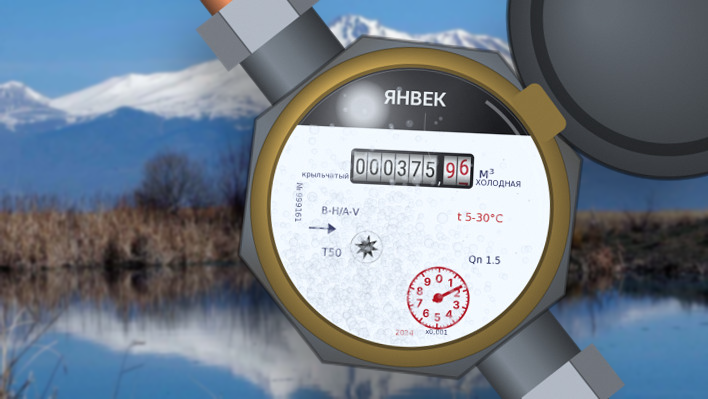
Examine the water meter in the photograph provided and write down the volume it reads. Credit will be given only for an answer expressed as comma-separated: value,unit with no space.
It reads 375.961,m³
